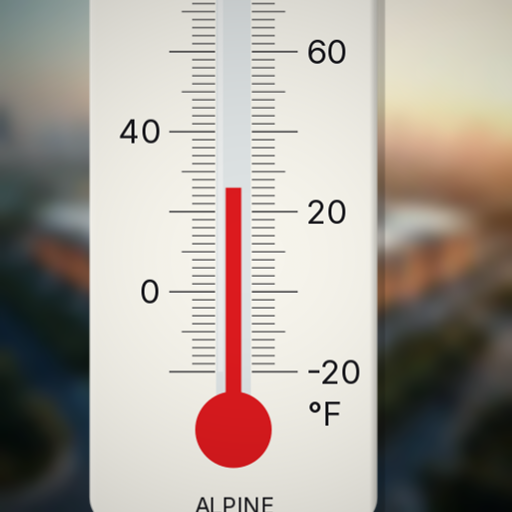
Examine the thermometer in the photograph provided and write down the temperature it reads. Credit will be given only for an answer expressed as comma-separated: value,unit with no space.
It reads 26,°F
